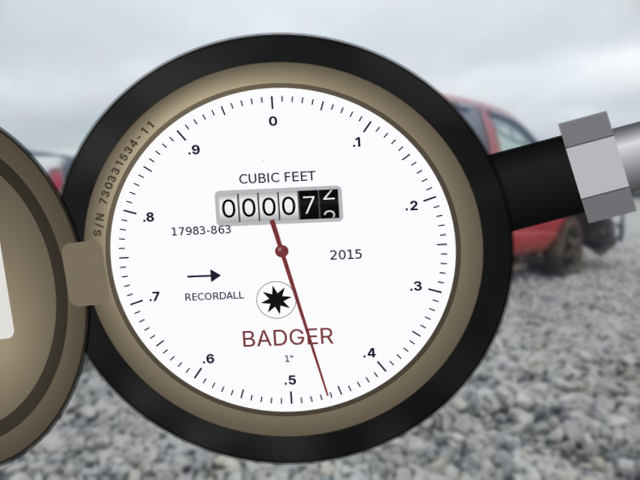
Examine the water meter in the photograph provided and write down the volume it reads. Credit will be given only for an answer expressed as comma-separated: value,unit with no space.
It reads 72.46,ft³
